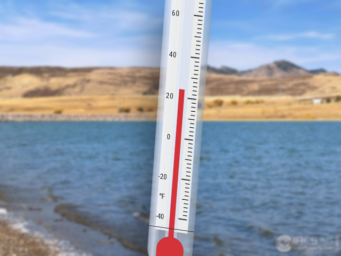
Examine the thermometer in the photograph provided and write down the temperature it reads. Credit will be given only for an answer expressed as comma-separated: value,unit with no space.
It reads 24,°F
